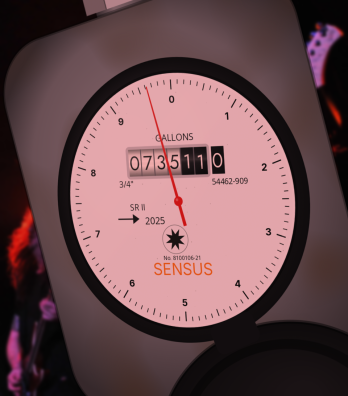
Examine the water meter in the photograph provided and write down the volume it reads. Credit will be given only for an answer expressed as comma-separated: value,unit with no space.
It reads 735109.6,gal
